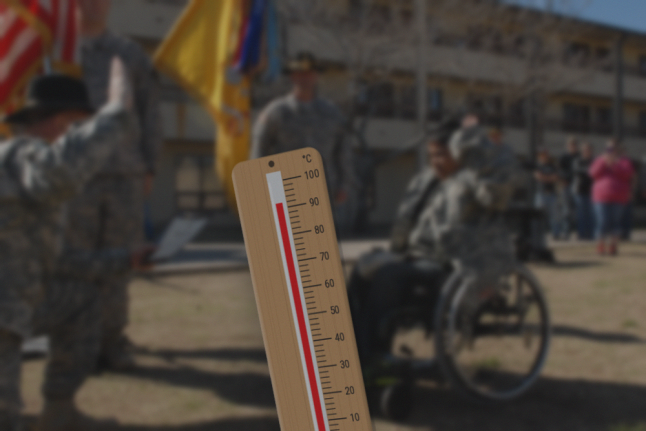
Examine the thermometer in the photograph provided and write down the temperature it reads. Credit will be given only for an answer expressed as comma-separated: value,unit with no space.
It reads 92,°C
